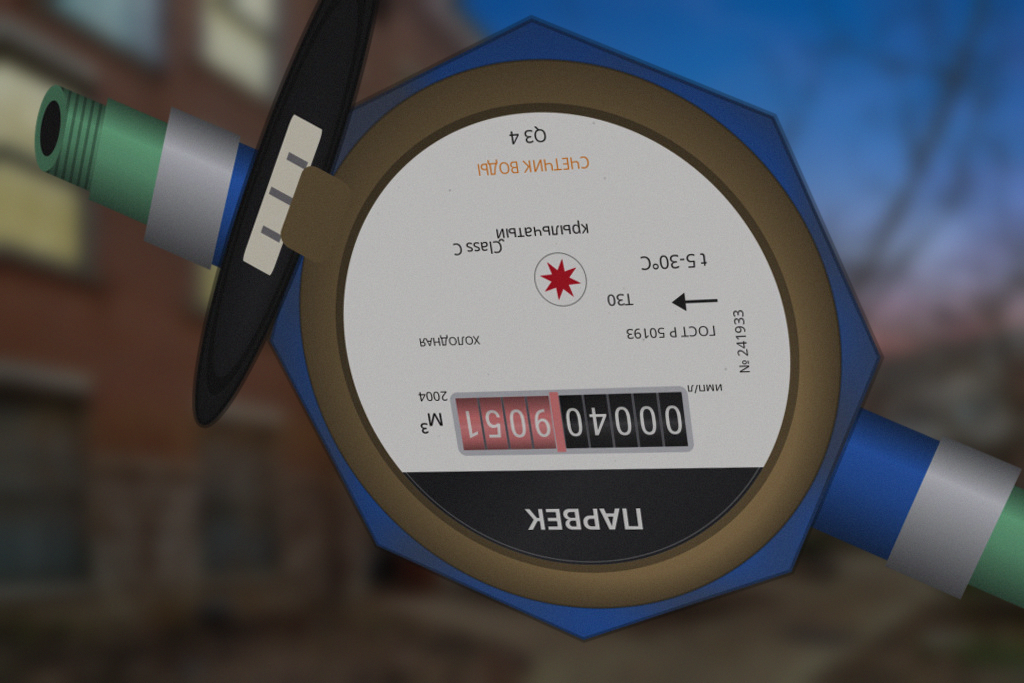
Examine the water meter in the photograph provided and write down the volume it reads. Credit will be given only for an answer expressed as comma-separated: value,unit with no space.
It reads 40.9051,m³
